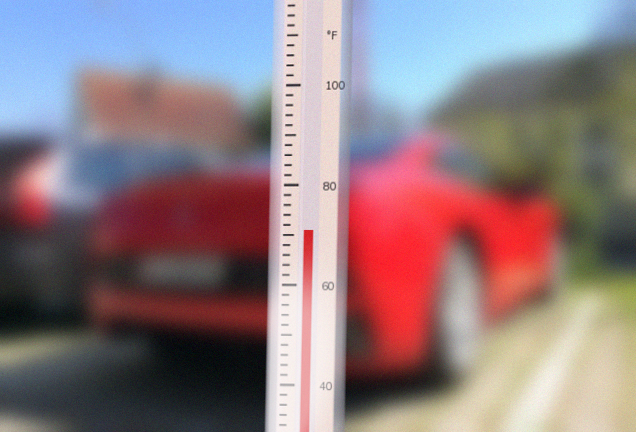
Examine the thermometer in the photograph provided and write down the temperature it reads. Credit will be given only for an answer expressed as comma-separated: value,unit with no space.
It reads 71,°F
